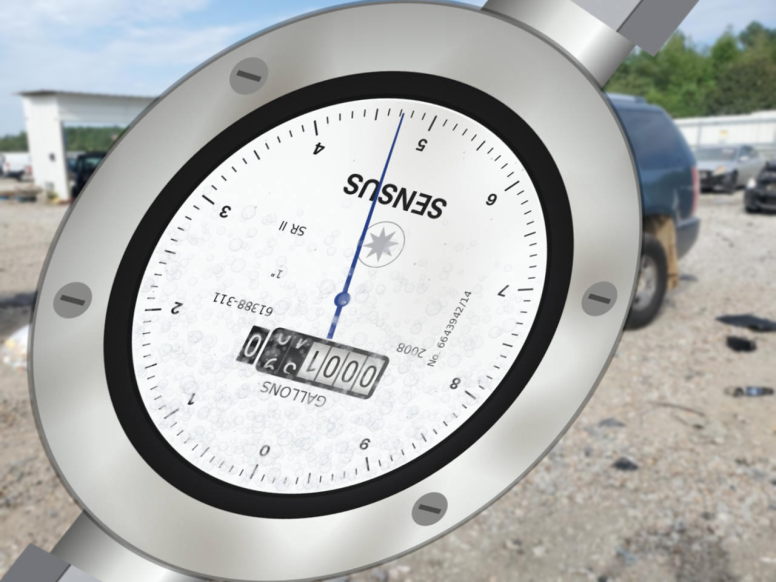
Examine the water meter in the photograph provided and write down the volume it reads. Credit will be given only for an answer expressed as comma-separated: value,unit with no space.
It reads 1394.7,gal
